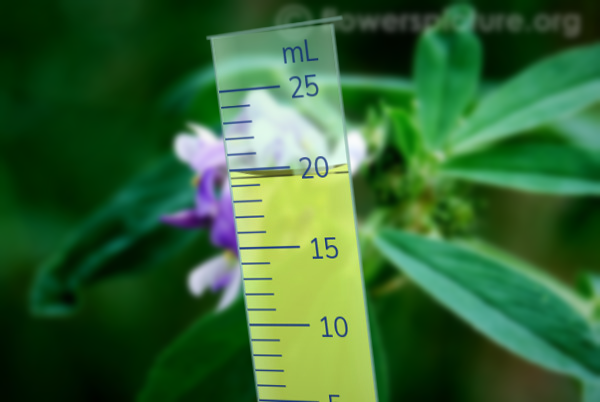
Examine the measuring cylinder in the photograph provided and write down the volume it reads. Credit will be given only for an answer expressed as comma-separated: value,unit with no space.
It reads 19.5,mL
